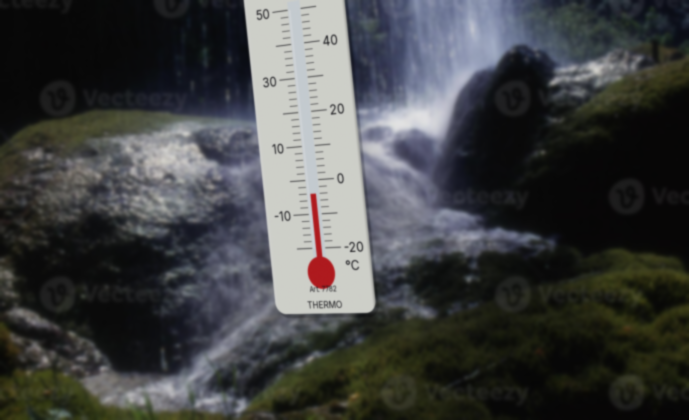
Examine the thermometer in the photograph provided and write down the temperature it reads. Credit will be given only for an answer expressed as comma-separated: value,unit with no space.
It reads -4,°C
